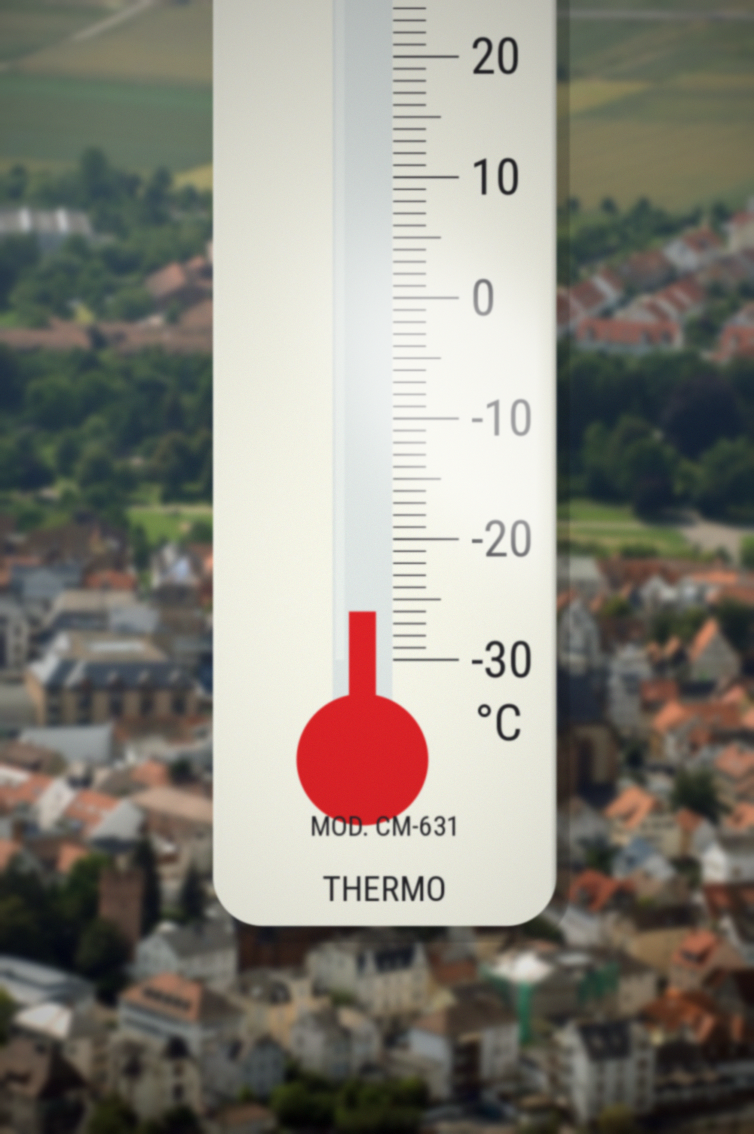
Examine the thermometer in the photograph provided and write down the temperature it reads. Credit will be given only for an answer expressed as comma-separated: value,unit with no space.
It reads -26,°C
